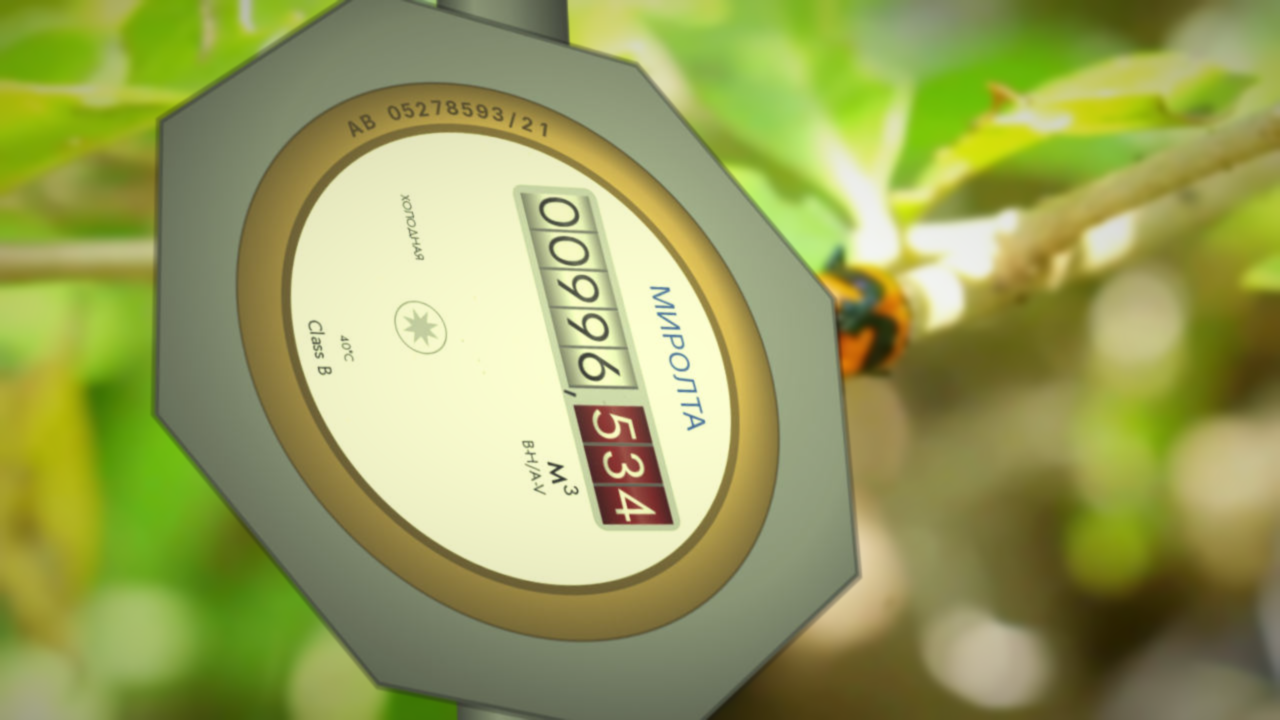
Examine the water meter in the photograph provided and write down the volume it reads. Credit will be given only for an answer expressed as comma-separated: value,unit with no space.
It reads 996.534,m³
